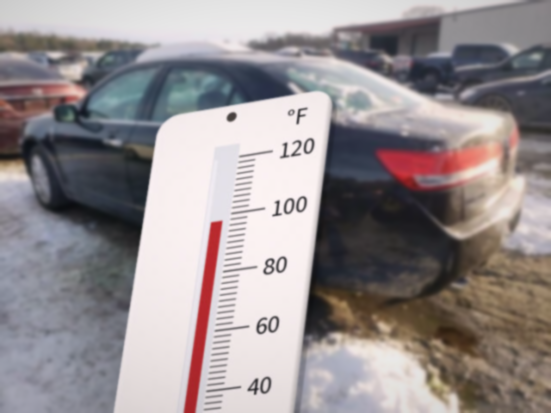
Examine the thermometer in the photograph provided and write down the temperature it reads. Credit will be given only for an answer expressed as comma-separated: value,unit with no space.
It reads 98,°F
